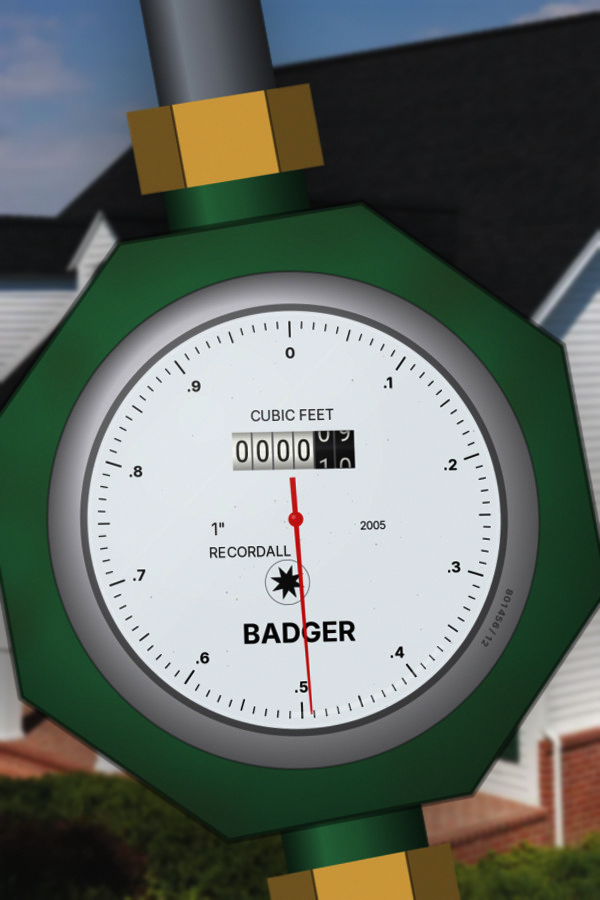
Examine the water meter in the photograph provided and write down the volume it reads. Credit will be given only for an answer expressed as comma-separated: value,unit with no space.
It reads 9.49,ft³
